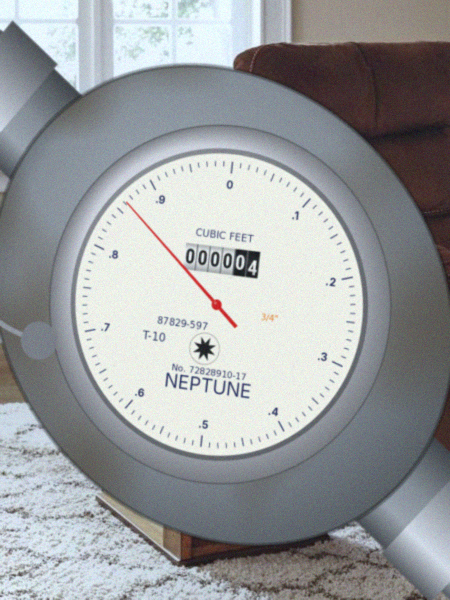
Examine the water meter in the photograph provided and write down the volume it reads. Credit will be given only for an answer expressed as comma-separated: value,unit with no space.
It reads 3.86,ft³
